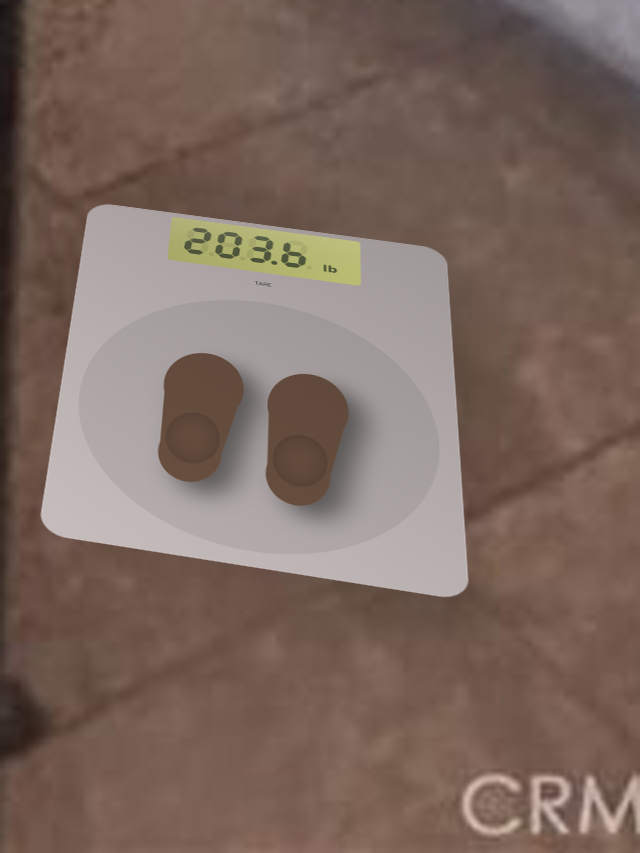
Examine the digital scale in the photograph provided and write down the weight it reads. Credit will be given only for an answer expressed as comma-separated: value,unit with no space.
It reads 203.6,lb
